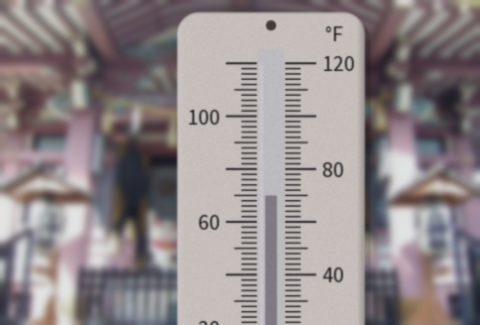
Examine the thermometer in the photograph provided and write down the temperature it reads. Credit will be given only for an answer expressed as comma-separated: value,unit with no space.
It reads 70,°F
